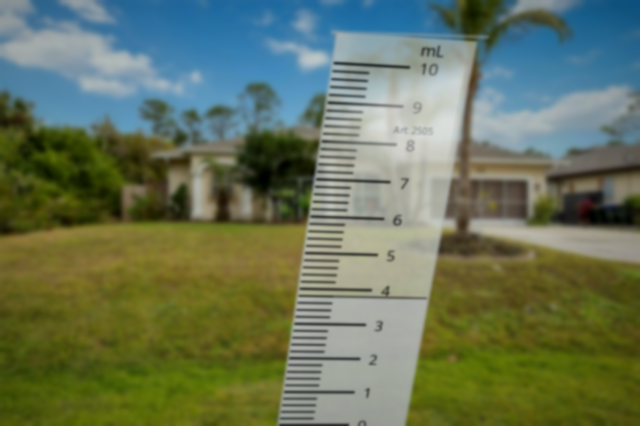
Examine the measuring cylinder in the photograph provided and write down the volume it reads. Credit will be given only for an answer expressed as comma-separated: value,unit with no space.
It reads 3.8,mL
